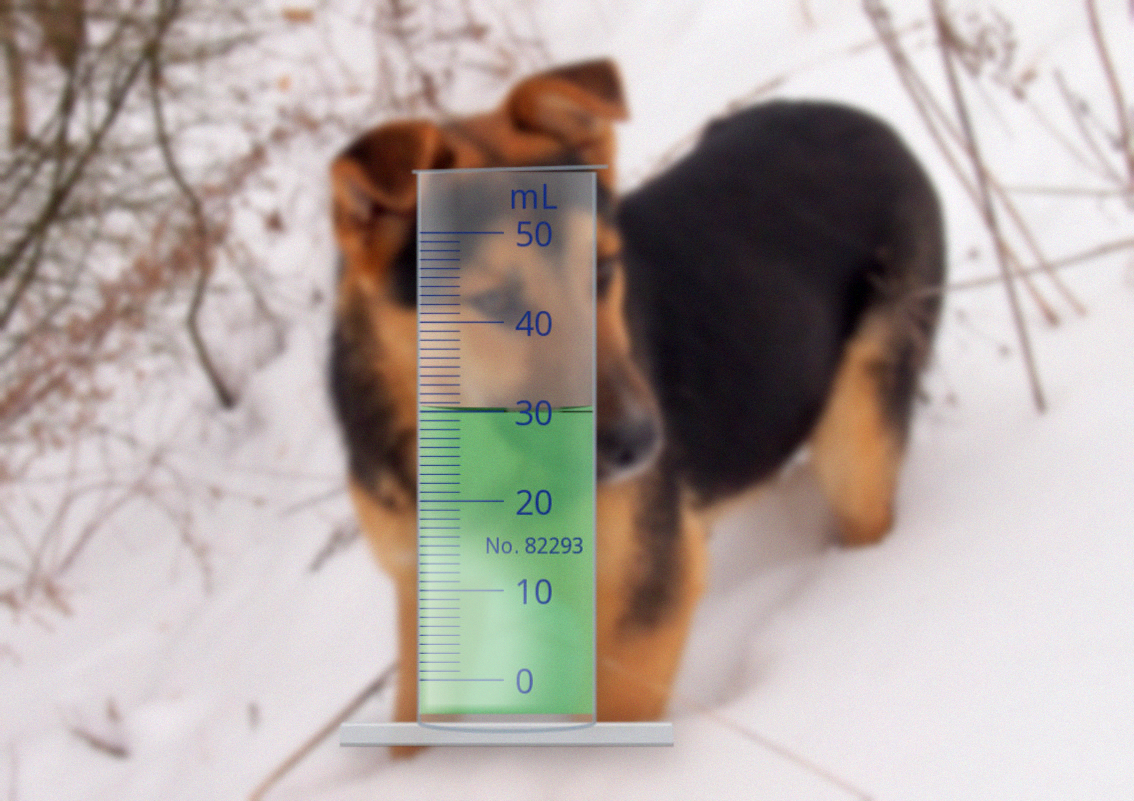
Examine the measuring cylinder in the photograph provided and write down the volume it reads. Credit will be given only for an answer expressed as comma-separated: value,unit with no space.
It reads 30,mL
